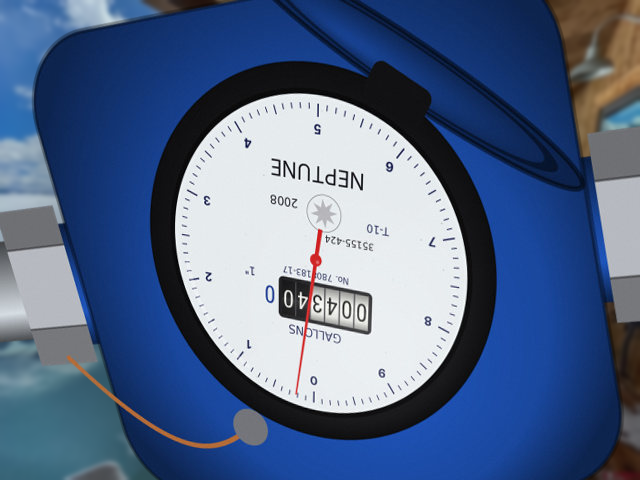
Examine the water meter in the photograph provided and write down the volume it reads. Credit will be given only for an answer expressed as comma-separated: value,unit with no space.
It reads 43400.2,gal
